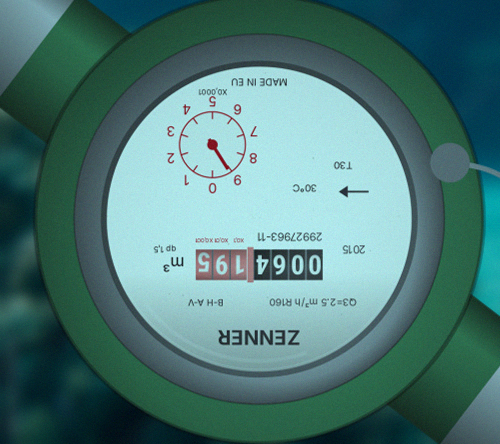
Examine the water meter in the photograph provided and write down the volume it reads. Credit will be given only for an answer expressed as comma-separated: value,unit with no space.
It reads 64.1949,m³
